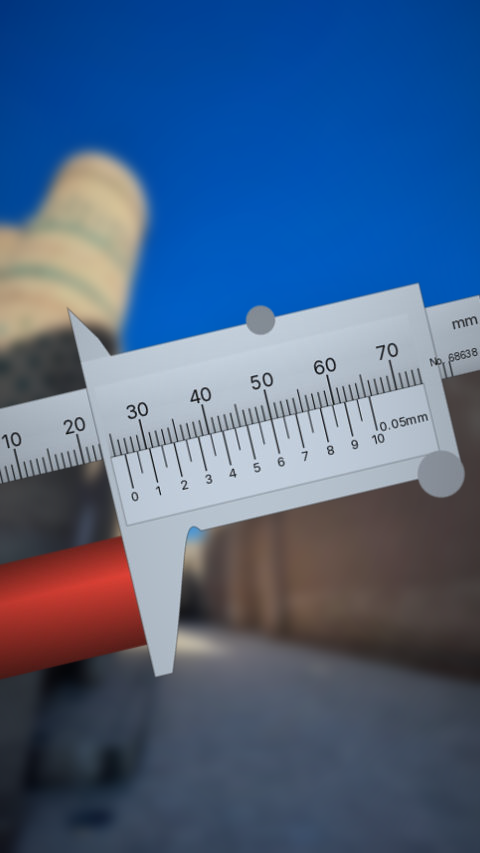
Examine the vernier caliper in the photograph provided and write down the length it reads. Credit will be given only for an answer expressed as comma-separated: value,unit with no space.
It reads 26.6,mm
